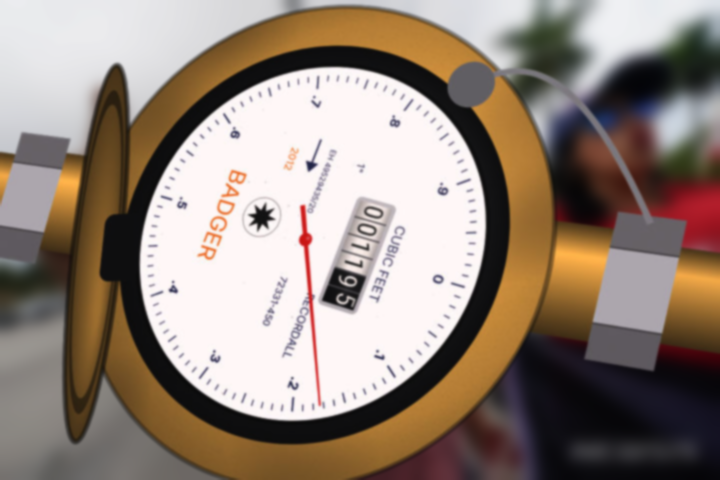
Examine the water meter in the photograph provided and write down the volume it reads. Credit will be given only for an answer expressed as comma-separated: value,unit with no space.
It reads 1195.17,ft³
